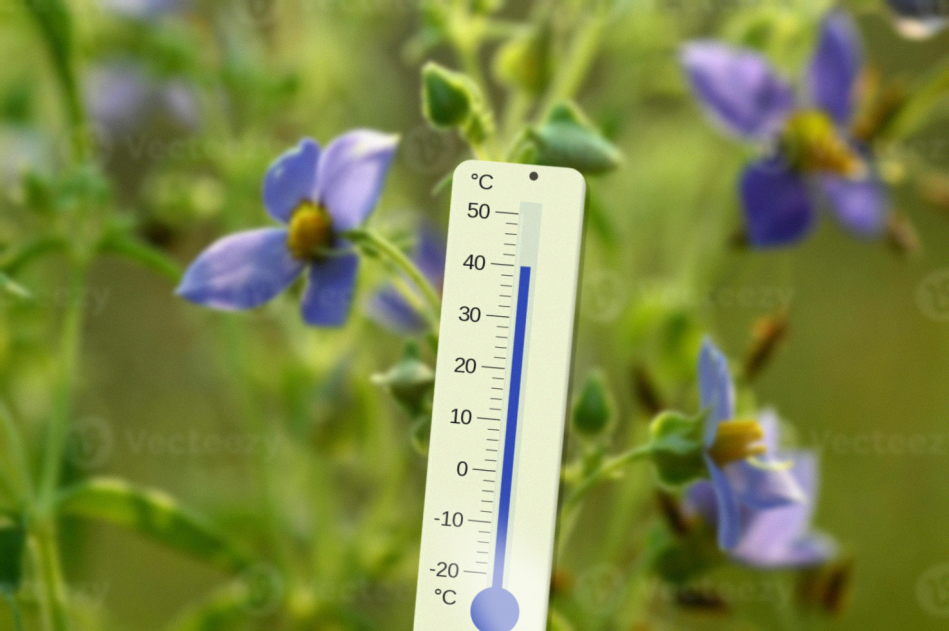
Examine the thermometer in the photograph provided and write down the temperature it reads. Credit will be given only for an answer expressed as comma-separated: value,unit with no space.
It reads 40,°C
